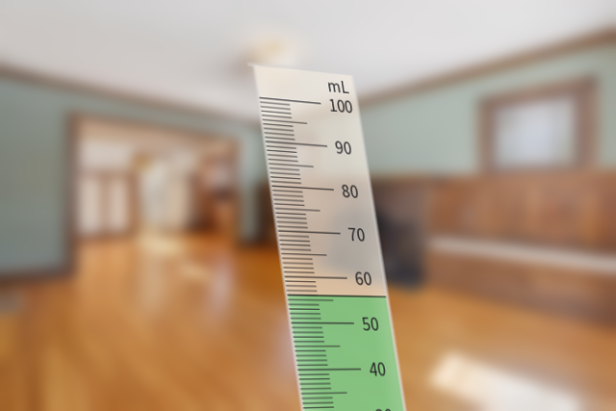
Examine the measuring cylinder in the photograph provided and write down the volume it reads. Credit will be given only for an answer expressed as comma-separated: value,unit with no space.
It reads 56,mL
